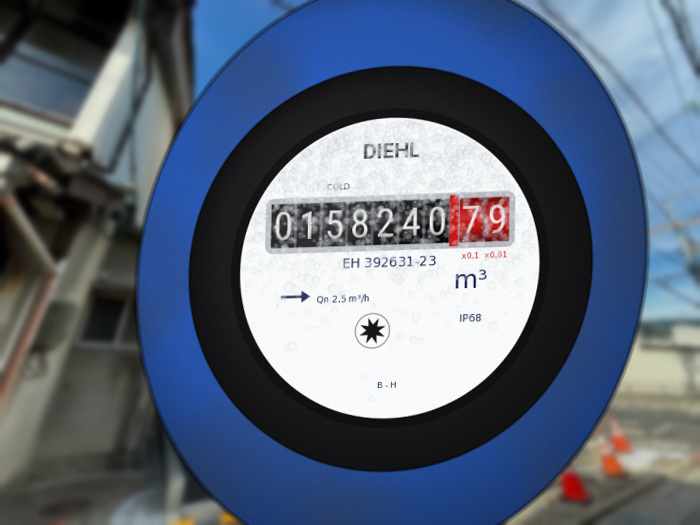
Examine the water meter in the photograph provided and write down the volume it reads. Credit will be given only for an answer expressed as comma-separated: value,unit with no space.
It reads 158240.79,m³
